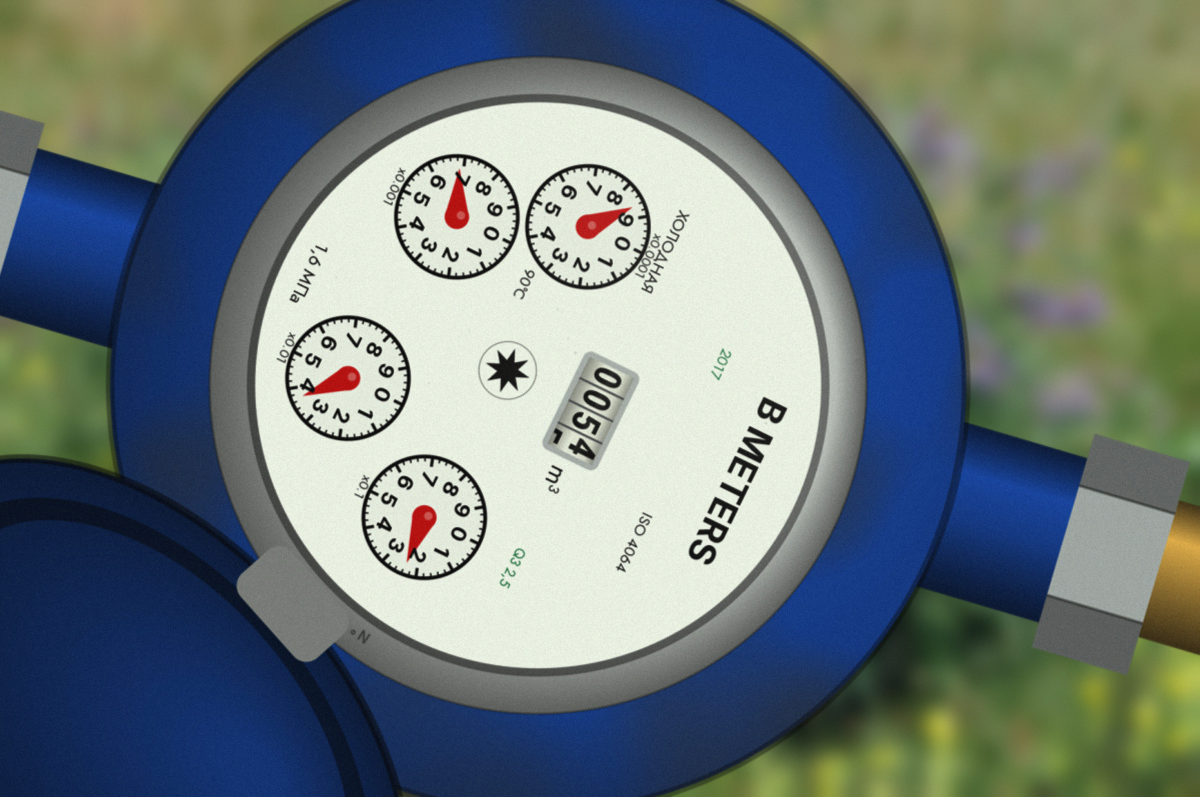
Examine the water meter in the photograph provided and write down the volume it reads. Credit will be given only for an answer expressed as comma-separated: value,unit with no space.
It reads 54.2368,m³
